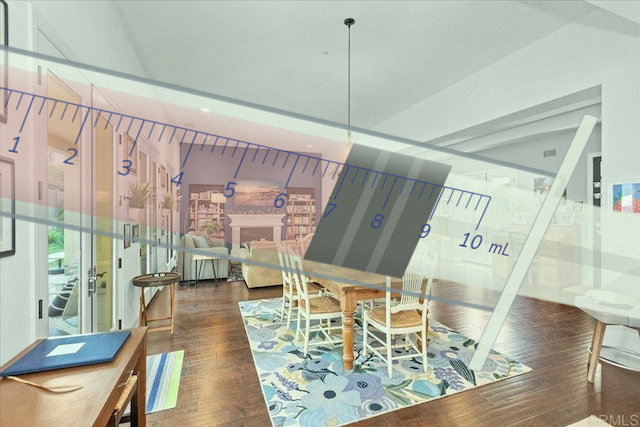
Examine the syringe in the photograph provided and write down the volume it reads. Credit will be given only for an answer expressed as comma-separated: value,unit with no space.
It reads 6.9,mL
